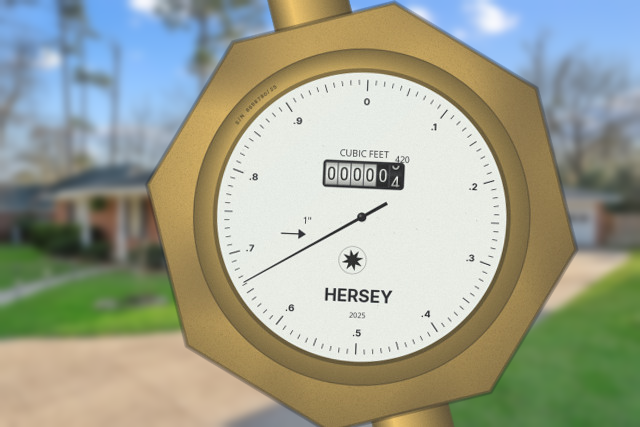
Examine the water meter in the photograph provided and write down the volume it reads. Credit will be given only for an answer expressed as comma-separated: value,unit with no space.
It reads 3.66,ft³
